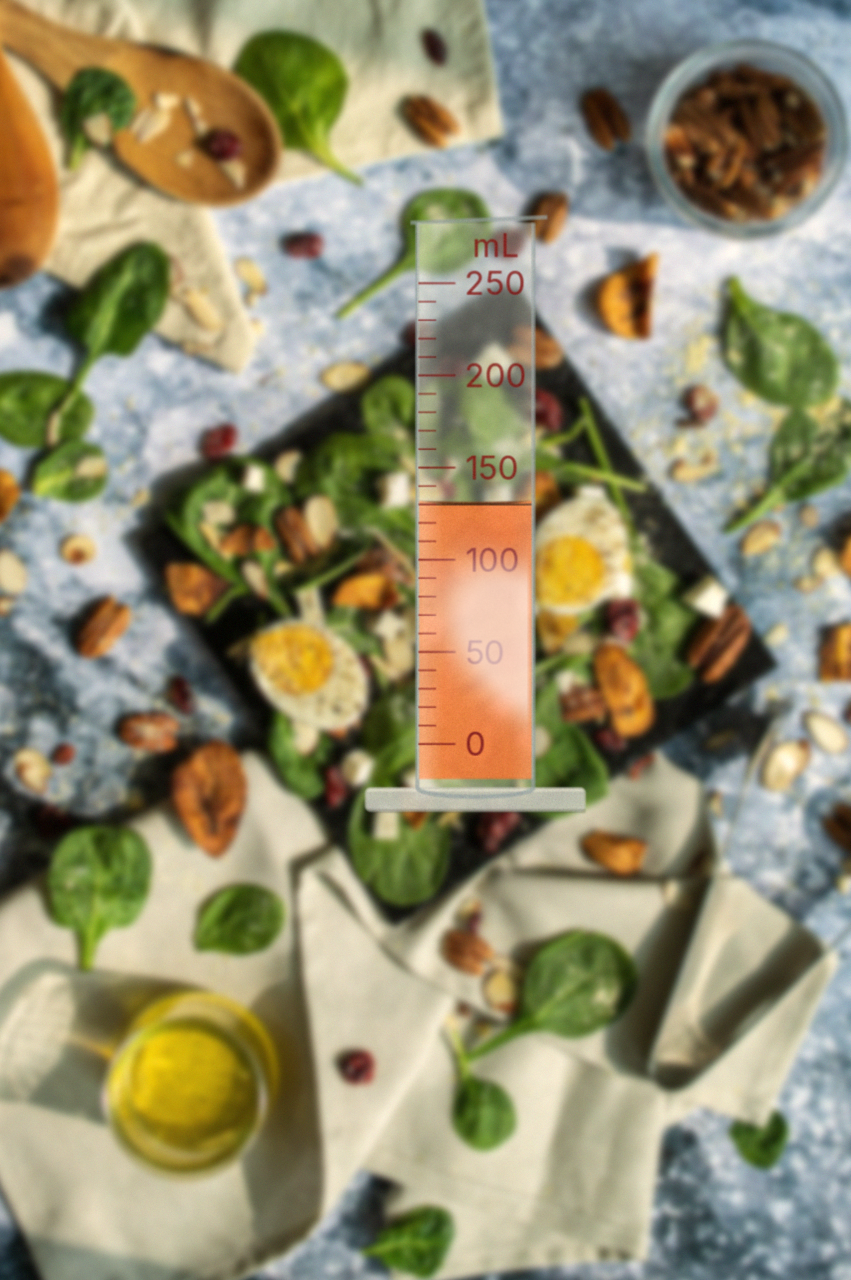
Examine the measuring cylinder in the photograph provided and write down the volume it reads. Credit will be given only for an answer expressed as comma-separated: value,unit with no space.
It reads 130,mL
